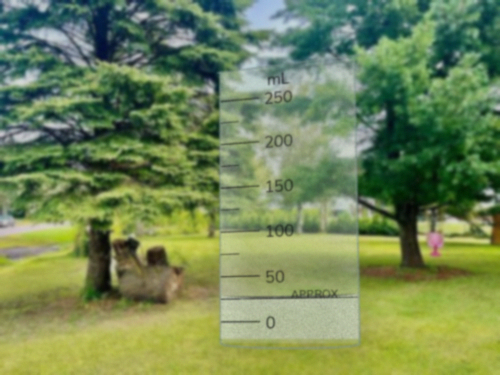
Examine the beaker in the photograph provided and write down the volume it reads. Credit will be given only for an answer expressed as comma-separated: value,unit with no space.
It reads 25,mL
